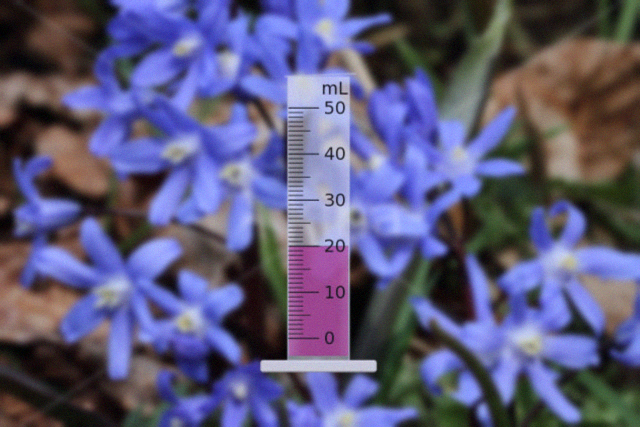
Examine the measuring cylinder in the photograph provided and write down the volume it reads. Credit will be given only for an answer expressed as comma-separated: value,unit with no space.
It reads 20,mL
